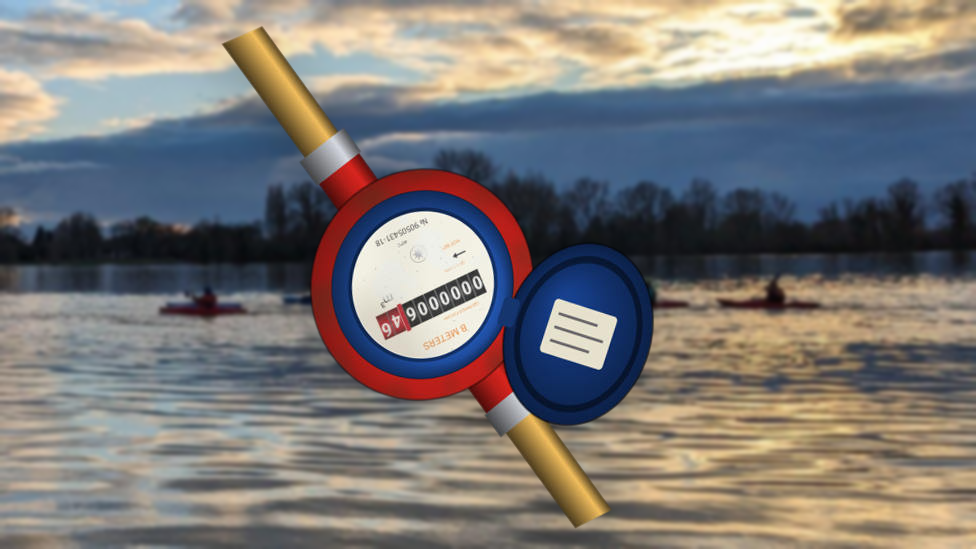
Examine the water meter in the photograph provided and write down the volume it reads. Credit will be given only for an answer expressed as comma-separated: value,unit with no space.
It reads 6.46,m³
